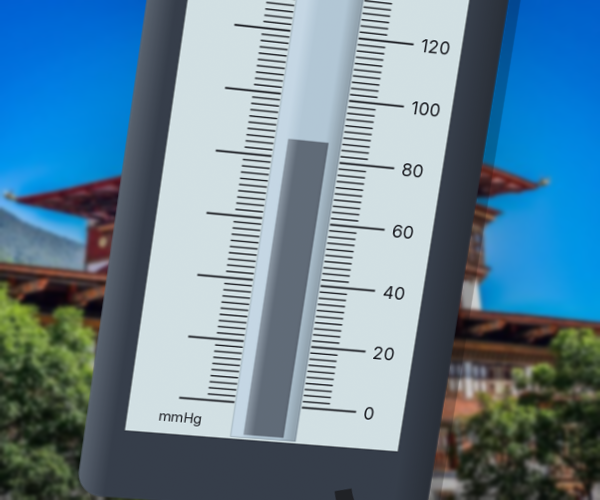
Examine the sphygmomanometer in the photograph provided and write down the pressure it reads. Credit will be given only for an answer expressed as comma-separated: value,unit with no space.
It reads 86,mmHg
